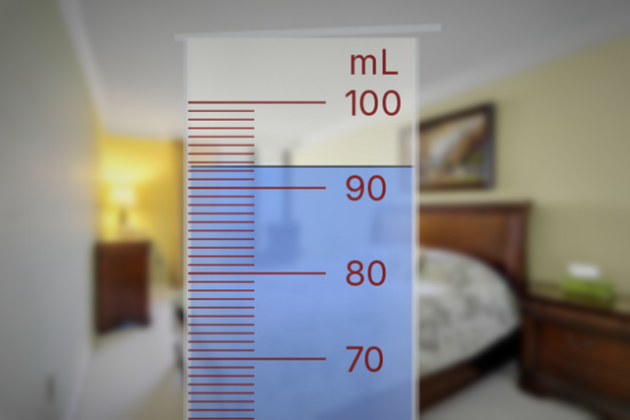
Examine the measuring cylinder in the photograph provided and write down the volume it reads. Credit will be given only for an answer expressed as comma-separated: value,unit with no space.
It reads 92.5,mL
